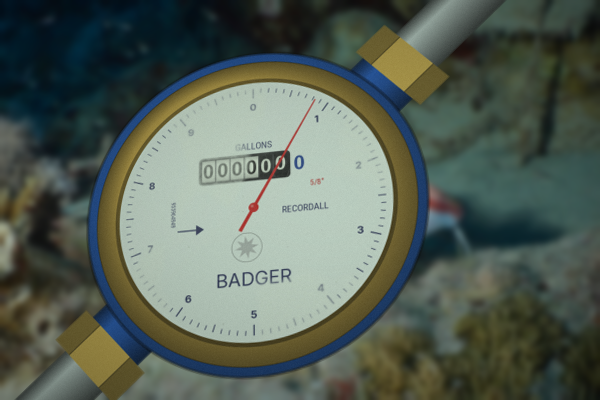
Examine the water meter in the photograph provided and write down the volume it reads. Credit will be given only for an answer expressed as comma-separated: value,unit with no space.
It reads 0.8,gal
